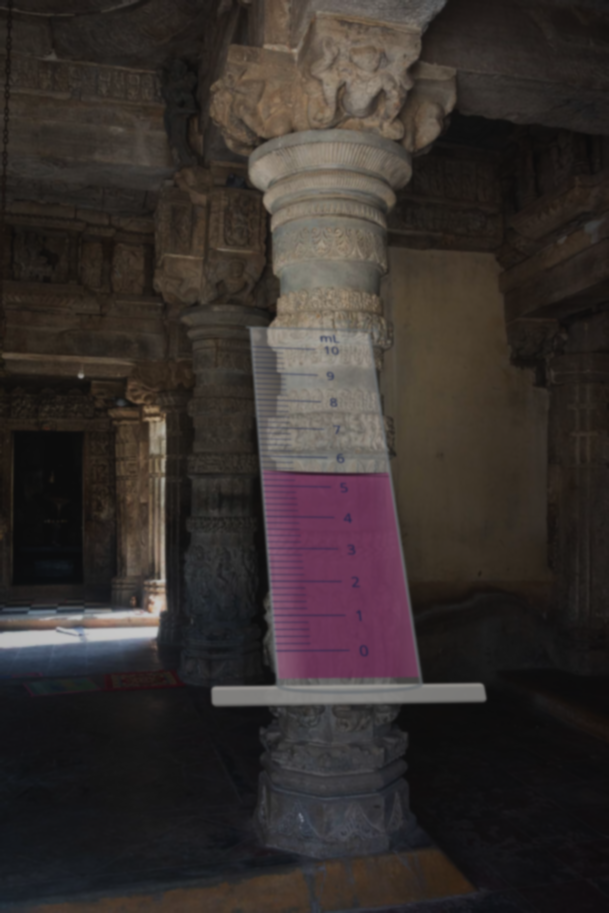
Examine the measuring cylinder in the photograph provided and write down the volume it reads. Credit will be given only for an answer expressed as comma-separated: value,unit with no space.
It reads 5.4,mL
